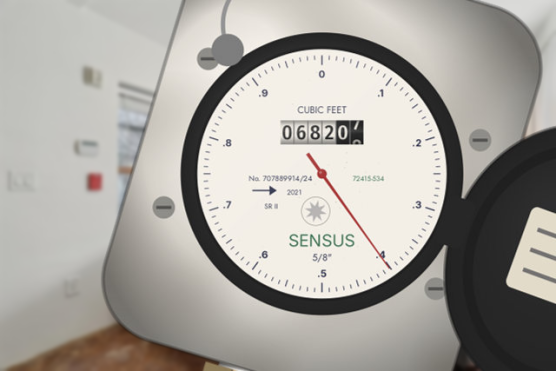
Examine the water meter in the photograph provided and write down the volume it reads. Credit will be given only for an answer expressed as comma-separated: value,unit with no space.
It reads 68207.40,ft³
